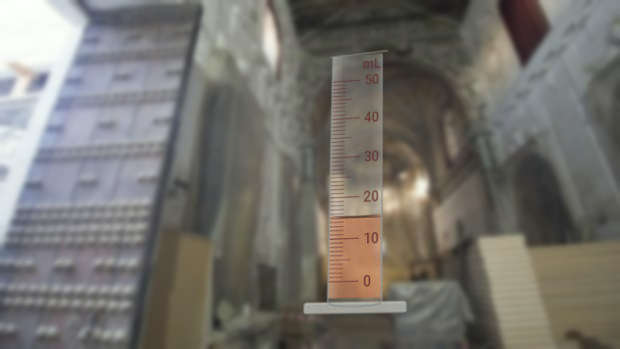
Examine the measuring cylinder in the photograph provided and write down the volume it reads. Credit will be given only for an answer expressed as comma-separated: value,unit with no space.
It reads 15,mL
